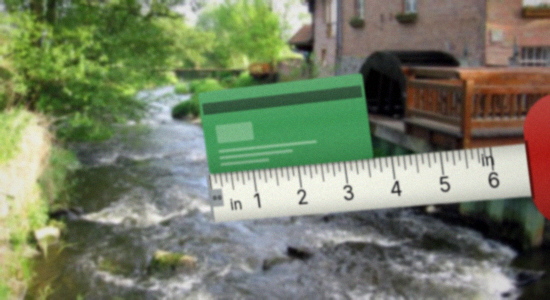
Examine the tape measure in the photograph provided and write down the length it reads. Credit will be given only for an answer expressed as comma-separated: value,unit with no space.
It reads 3.625,in
